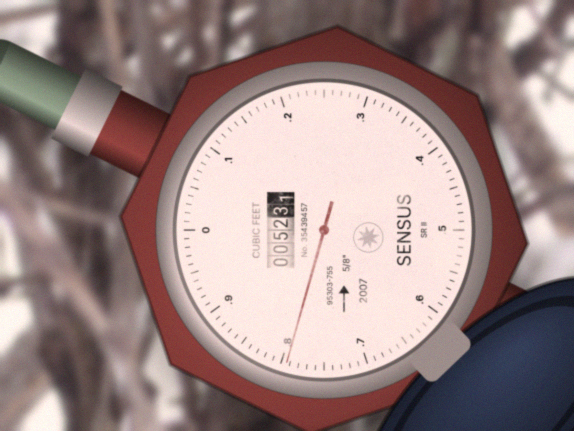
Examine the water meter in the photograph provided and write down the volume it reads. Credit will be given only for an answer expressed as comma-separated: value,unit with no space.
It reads 5230.79,ft³
